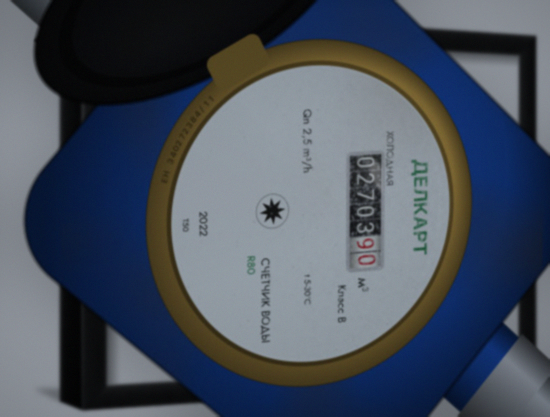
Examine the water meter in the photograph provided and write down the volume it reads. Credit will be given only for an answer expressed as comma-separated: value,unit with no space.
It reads 2703.90,m³
